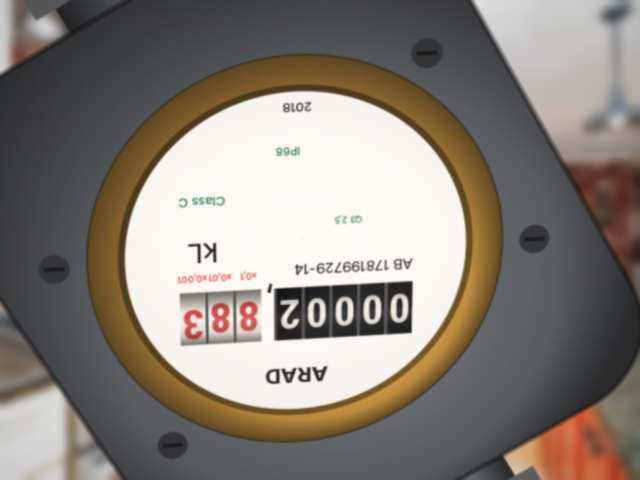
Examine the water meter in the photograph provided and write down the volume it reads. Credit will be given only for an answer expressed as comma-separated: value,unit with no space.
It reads 2.883,kL
